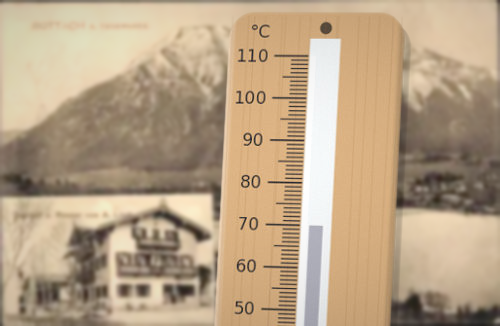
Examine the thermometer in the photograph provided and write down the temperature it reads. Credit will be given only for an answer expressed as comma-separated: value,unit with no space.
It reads 70,°C
